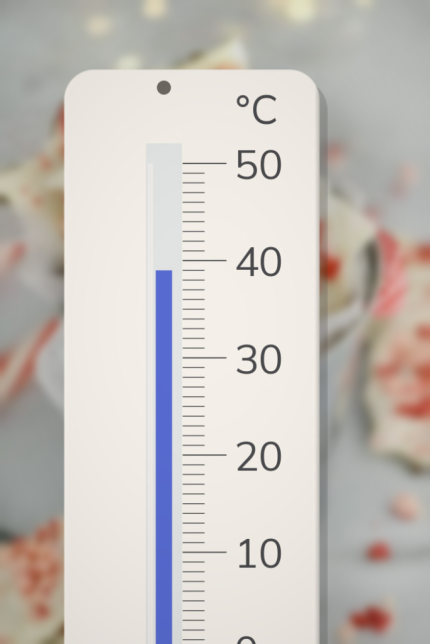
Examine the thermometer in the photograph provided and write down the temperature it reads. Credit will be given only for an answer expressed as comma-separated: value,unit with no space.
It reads 39,°C
